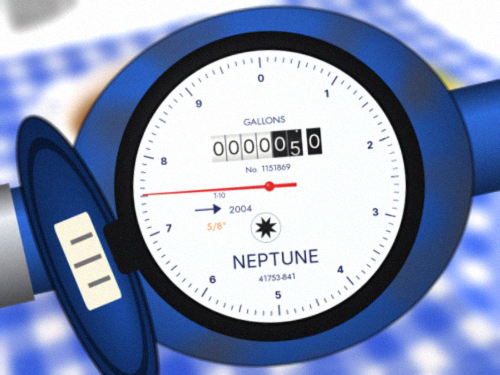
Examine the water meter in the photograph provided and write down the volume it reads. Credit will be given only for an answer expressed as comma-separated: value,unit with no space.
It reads 47.5,gal
